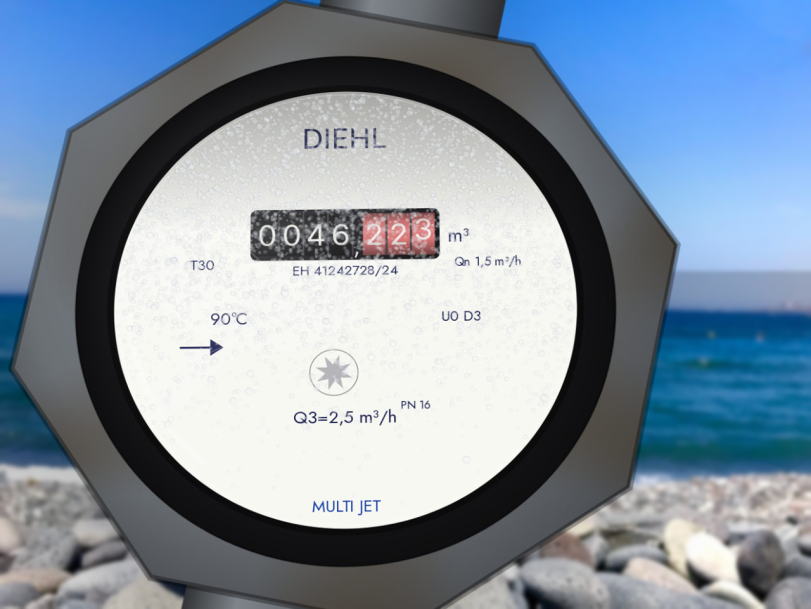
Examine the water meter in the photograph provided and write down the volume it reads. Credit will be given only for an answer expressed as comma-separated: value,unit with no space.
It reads 46.223,m³
